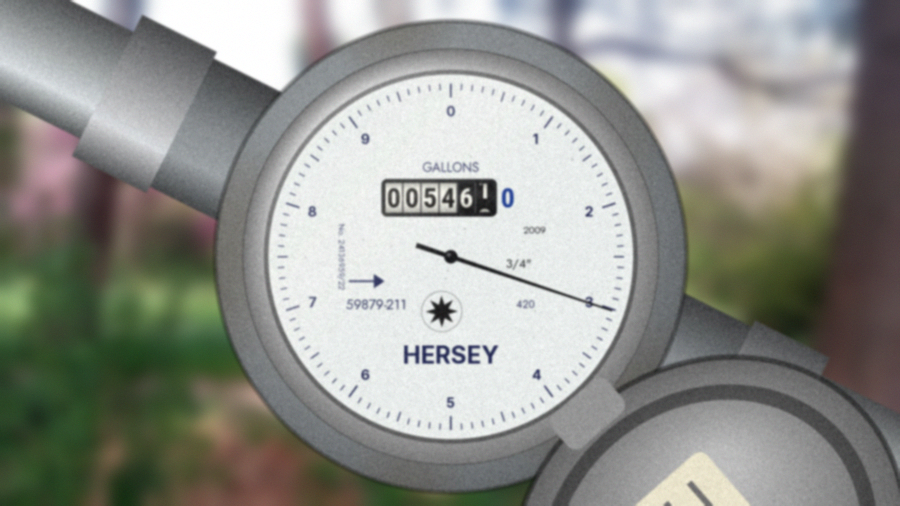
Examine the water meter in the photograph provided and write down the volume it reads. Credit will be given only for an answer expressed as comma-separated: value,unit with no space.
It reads 54613.0,gal
